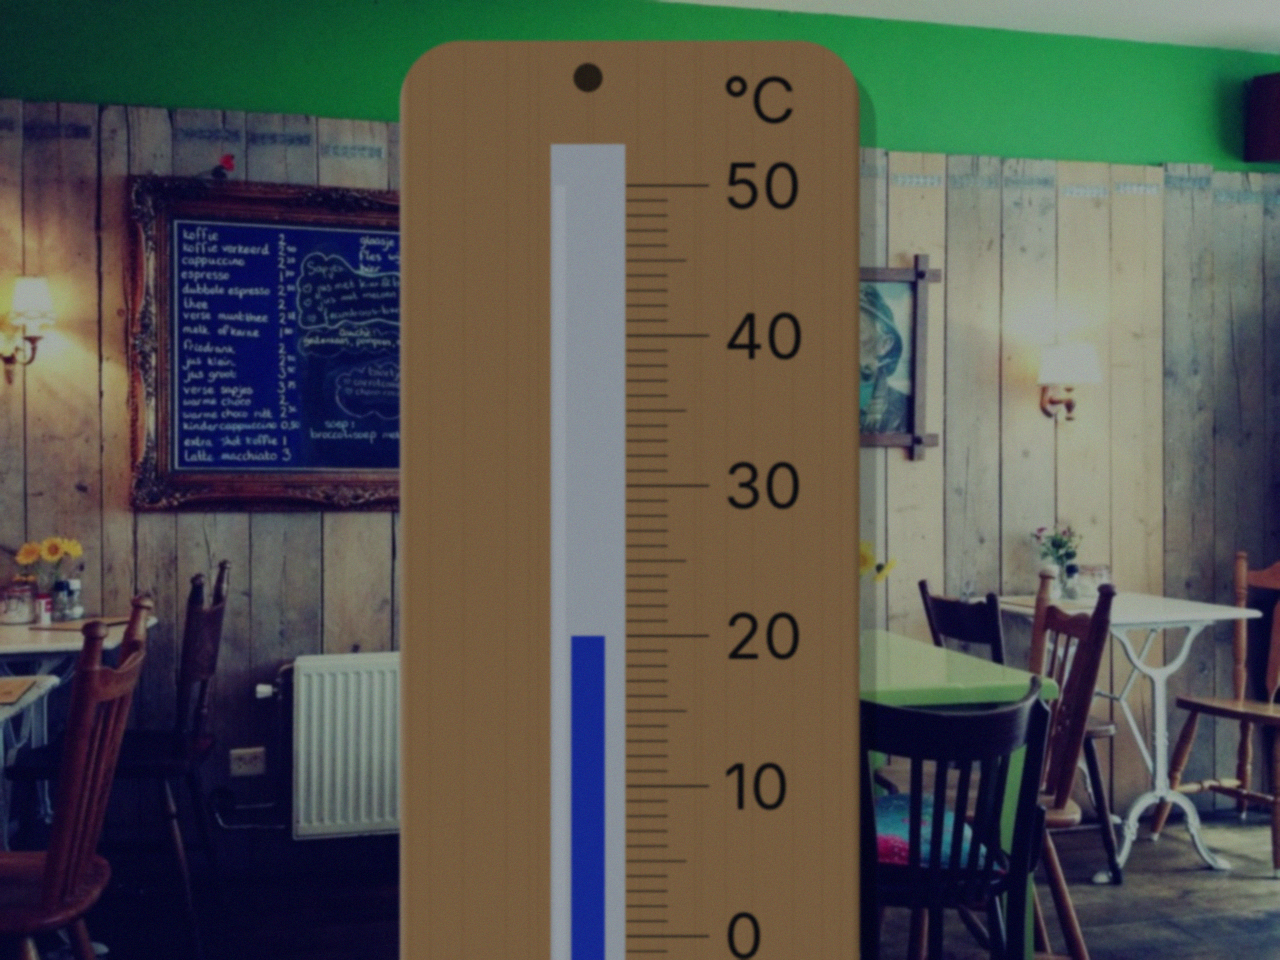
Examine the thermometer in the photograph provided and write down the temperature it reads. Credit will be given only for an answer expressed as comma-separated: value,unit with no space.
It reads 20,°C
